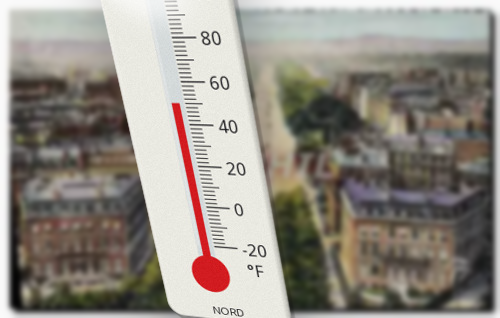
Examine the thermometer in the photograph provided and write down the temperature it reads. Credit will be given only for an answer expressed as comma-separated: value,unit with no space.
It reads 50,°F
